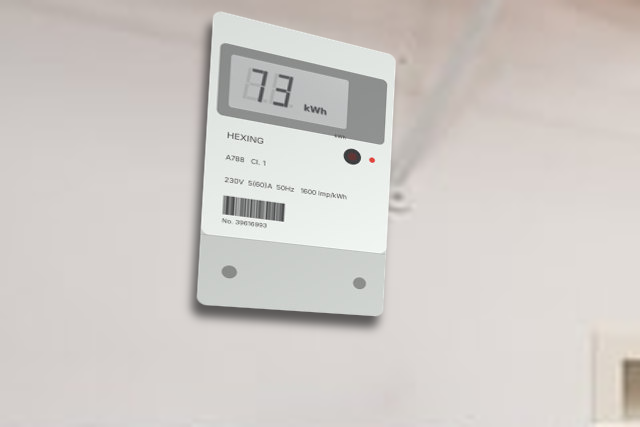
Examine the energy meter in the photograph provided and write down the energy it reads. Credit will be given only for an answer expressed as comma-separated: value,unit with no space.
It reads 73,kWh
